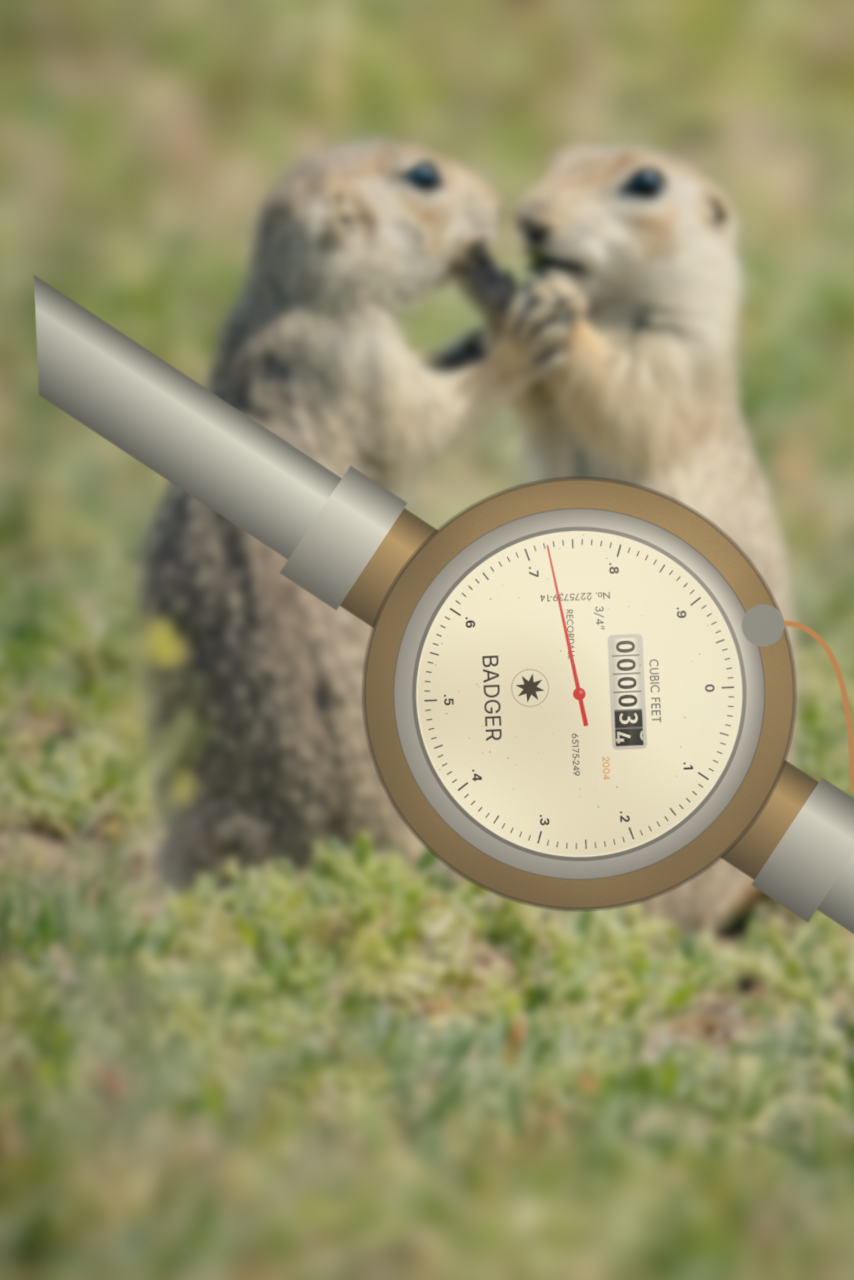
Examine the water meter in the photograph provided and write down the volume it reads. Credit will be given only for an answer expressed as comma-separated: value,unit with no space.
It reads 33.72,ft³
